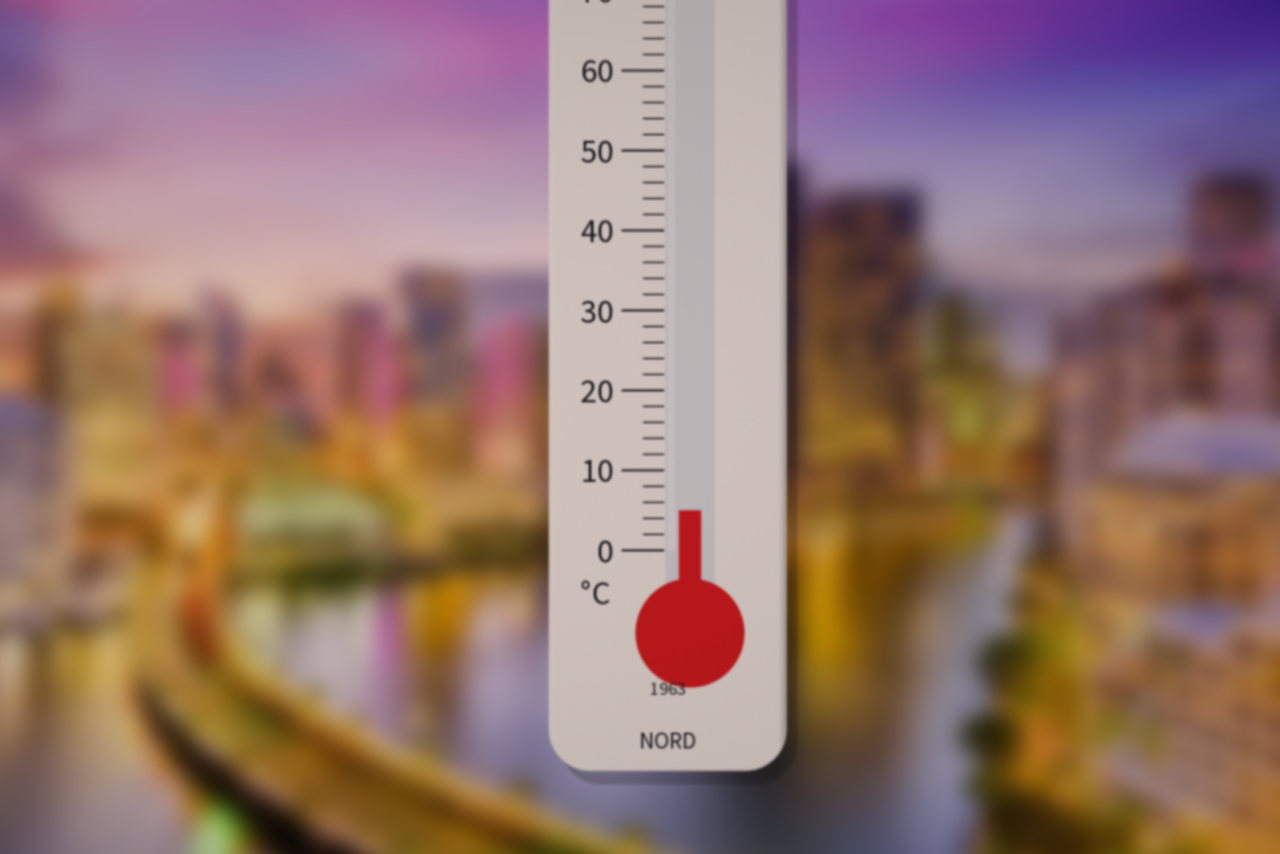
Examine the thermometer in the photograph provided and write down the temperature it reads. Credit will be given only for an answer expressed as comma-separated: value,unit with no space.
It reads 5,°C
